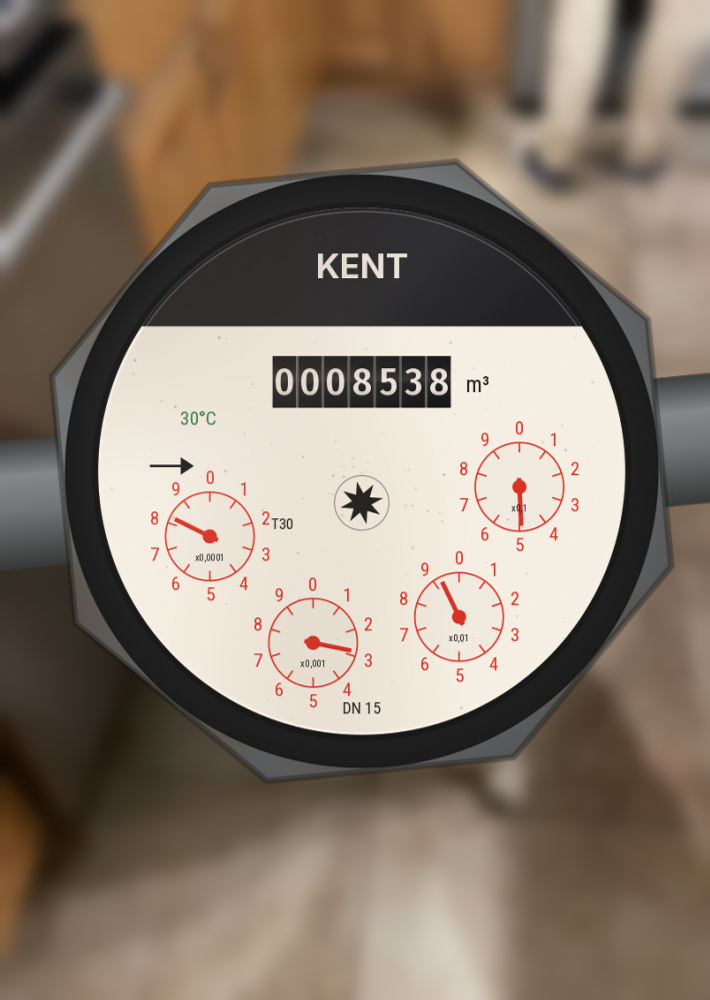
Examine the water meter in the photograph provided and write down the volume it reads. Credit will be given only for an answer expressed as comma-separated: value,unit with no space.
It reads 8538.4928,m³
